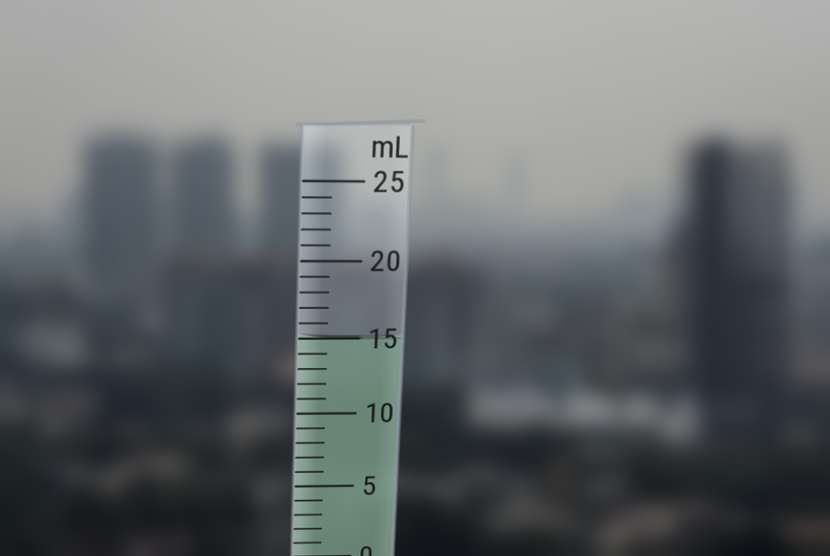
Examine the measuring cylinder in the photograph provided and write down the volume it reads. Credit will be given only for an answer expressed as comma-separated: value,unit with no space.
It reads 15,mL
